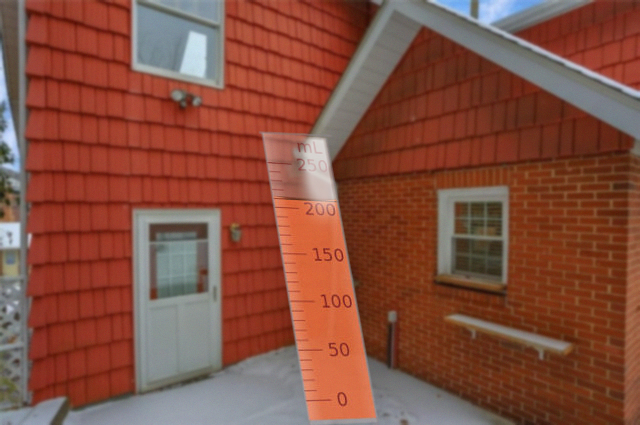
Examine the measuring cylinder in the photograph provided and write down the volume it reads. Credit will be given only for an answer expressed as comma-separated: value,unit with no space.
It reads 210,mL
